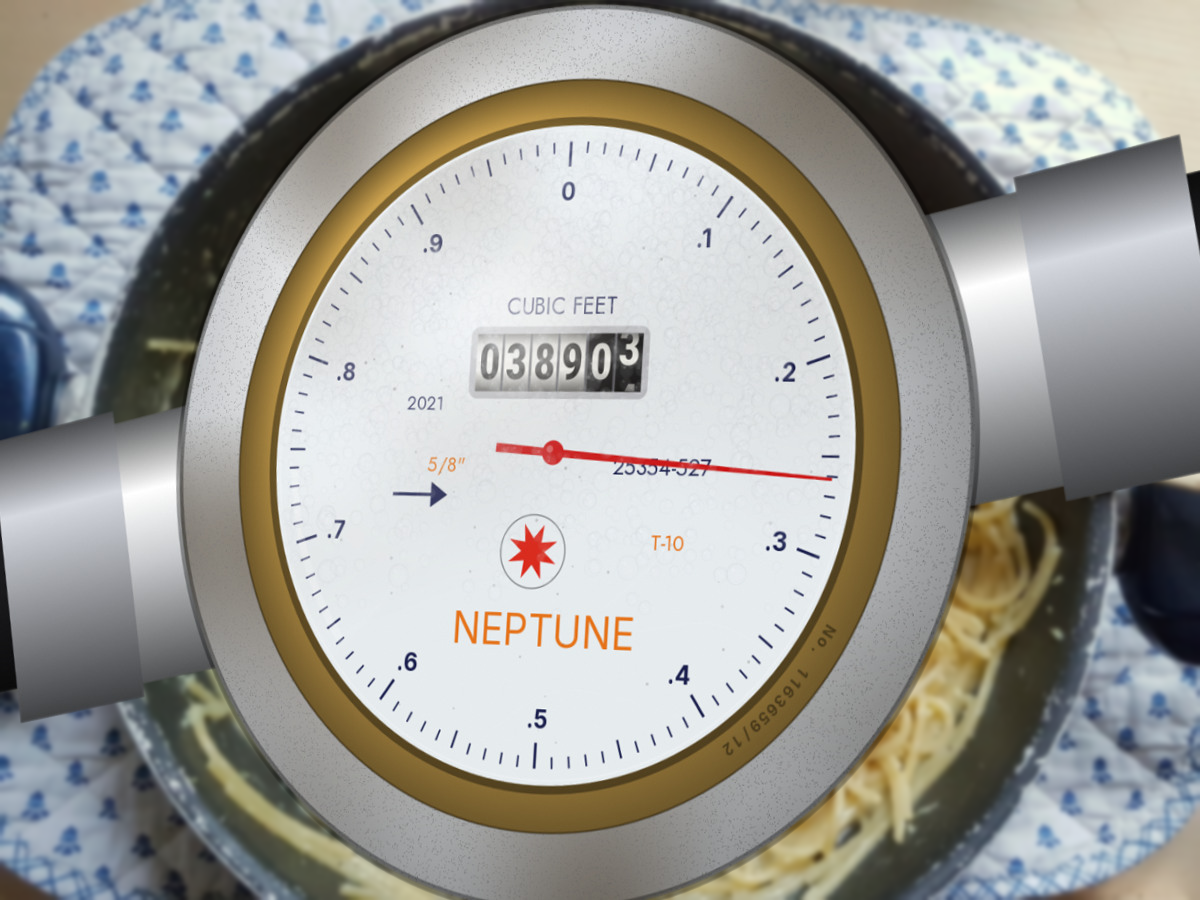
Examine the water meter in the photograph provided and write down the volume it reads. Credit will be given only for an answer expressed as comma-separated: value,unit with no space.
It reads 38903.26,ft³
